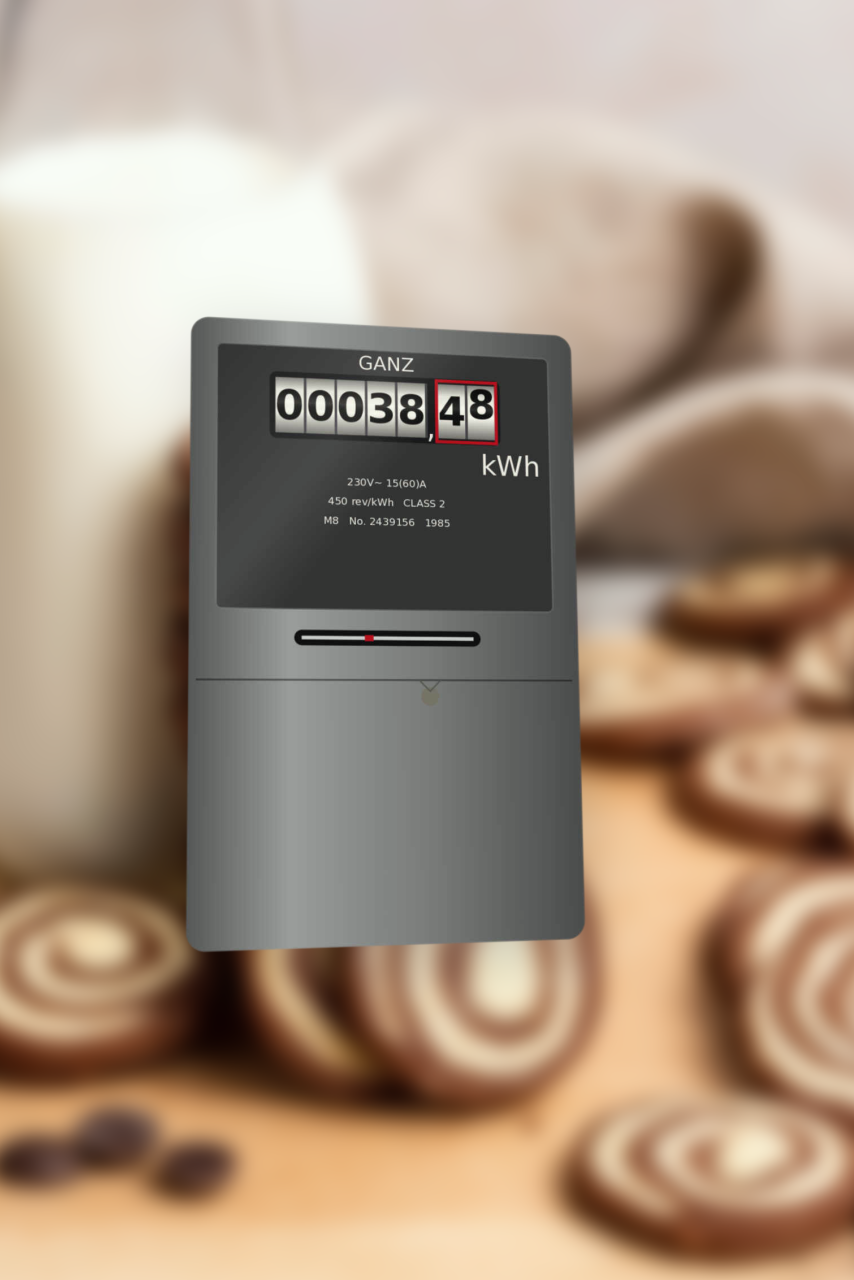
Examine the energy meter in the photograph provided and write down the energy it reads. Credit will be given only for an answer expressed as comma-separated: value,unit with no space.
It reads 38.48,kWh
